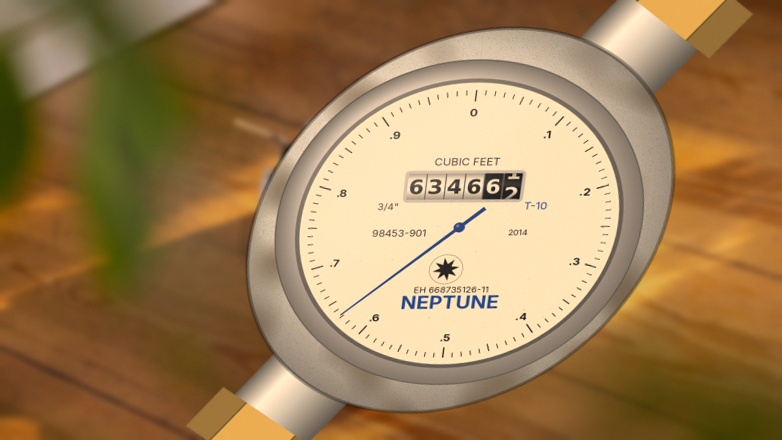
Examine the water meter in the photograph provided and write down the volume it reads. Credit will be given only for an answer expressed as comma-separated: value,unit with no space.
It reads 634661.63,ft³
